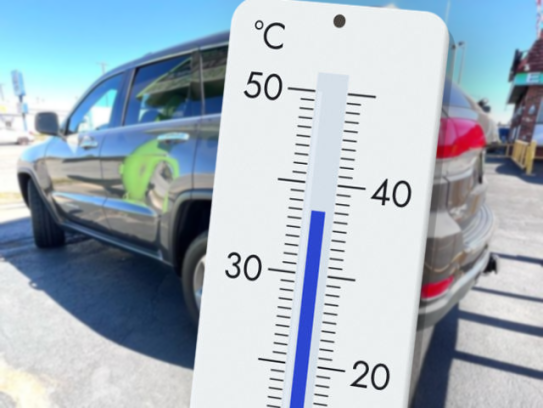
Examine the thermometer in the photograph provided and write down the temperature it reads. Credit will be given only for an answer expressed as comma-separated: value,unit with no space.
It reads 37,°C
